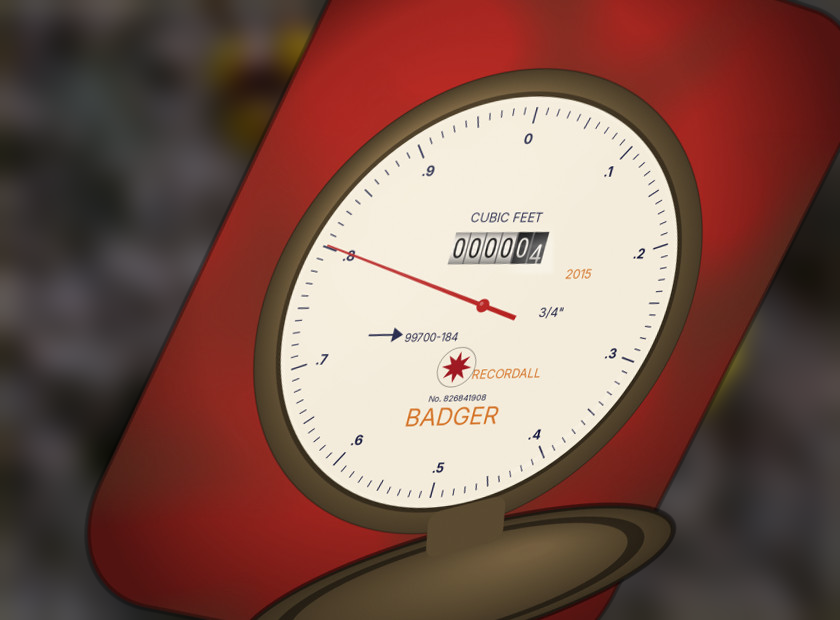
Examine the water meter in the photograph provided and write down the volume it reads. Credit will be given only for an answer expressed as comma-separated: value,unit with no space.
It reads 3.80,ft³
